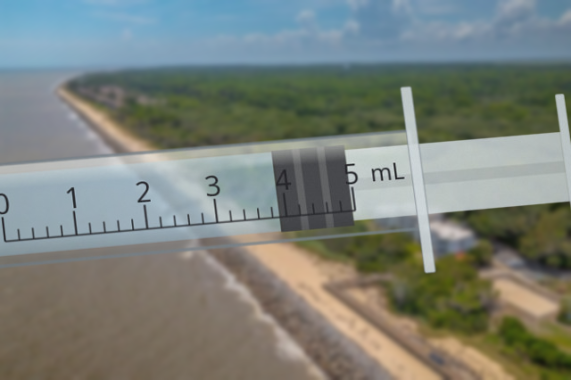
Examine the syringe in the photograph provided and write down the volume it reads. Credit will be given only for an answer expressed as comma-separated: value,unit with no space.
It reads 3.9,mL
